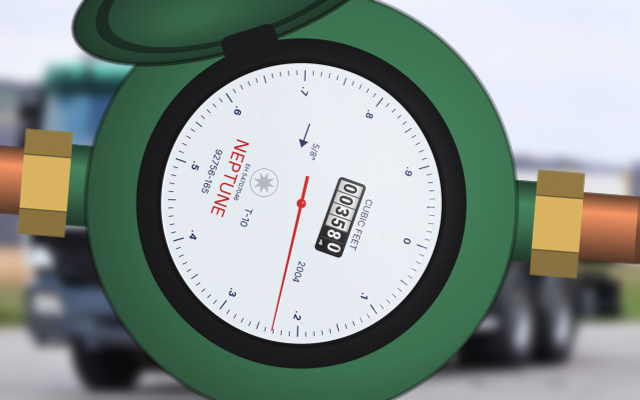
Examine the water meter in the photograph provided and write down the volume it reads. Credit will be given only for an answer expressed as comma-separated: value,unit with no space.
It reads 3580.23,ft³
